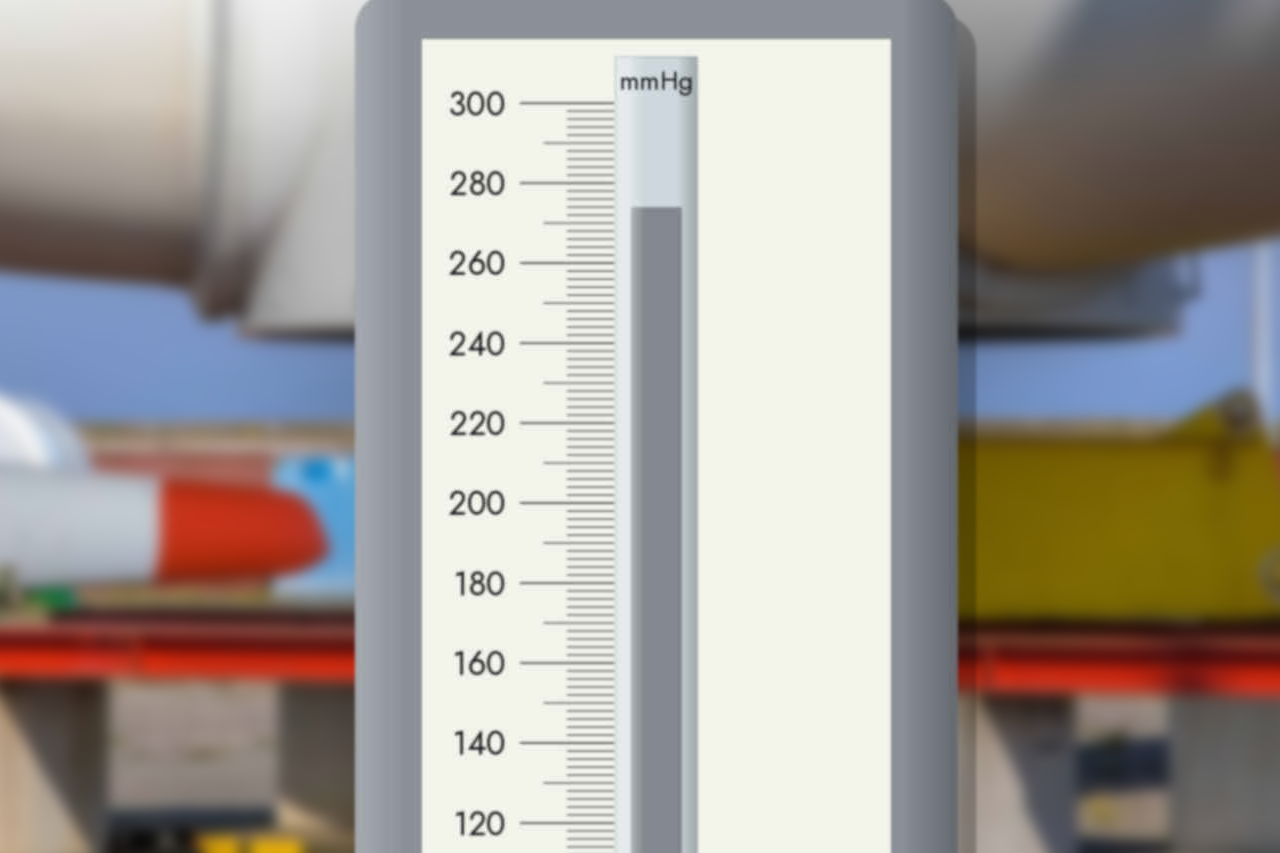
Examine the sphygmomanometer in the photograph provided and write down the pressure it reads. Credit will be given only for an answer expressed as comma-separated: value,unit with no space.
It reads 274,mmHg
